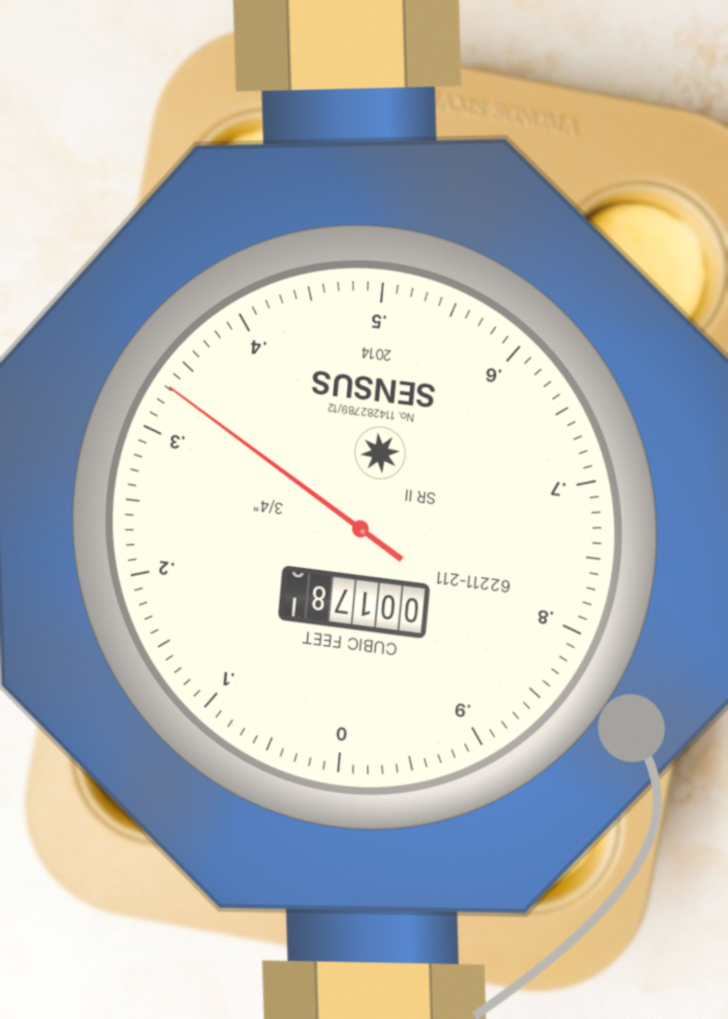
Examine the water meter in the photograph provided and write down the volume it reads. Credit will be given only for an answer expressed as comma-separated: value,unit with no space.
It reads 1781.33,ft³
